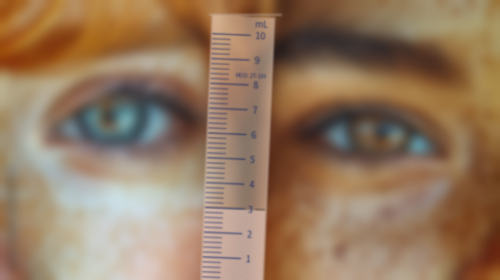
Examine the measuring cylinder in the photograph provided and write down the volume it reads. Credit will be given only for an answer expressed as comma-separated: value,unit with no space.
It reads 3,mL
